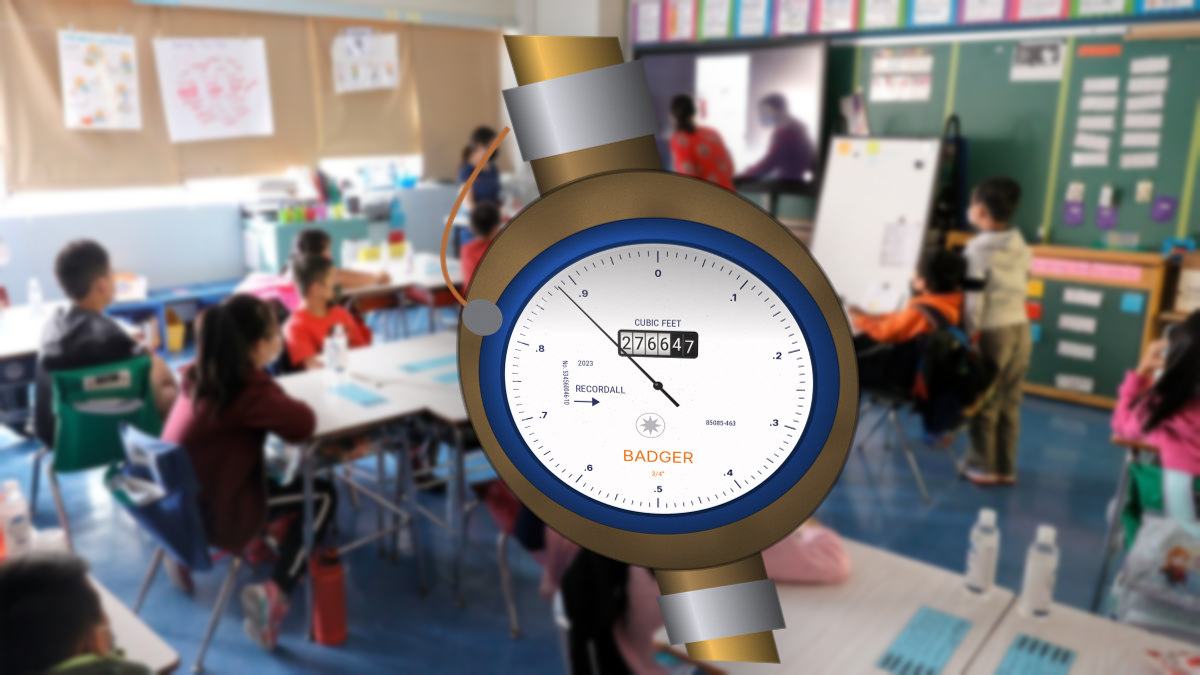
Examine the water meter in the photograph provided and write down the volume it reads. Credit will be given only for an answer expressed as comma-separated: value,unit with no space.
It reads 276646.88,ft³
